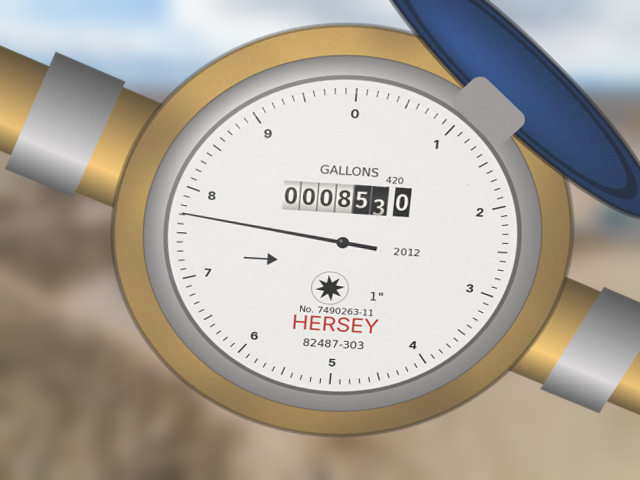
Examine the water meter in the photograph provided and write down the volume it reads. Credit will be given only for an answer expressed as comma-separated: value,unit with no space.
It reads 8527.7,gal
